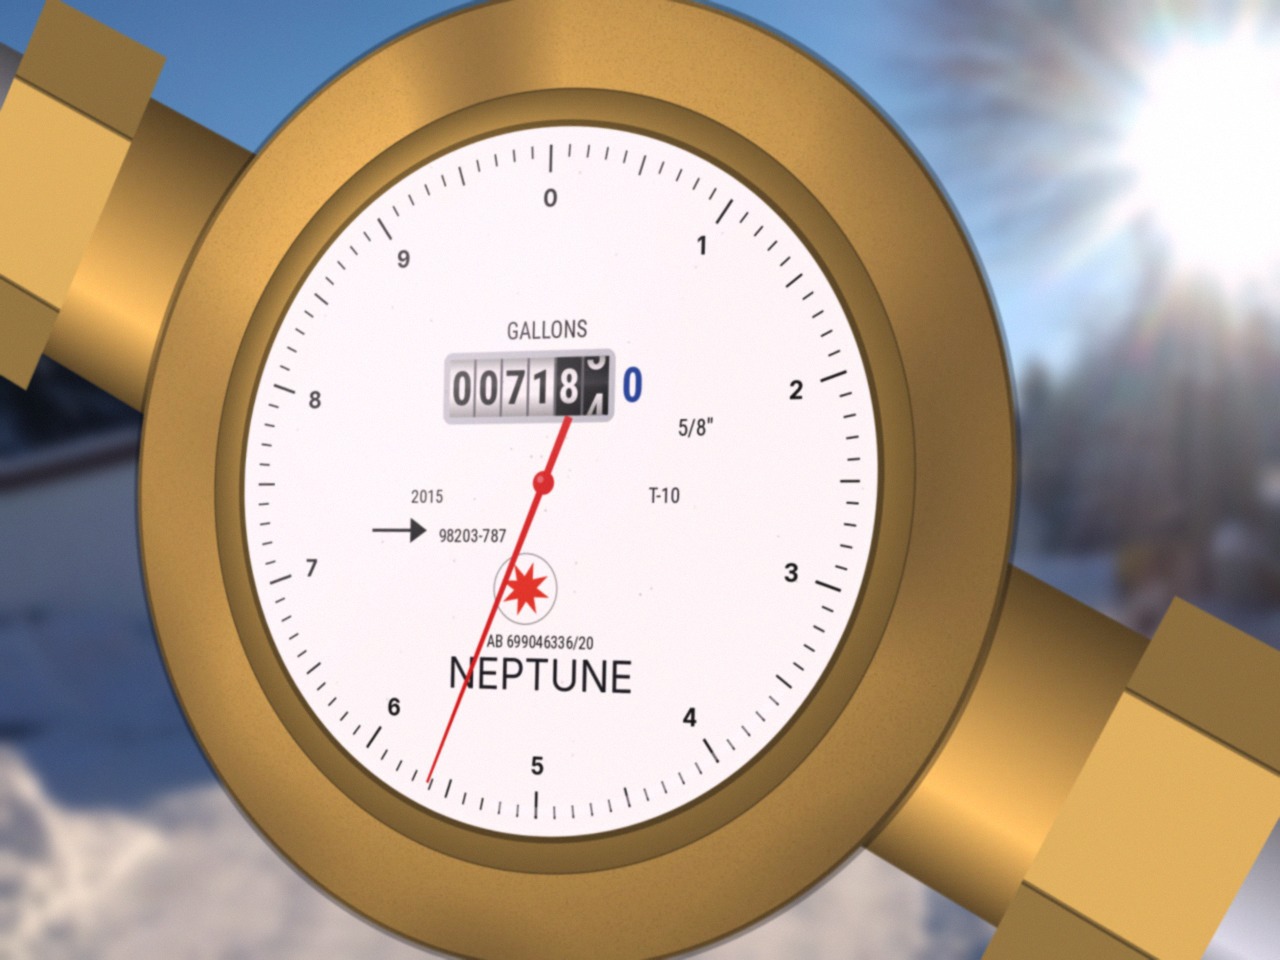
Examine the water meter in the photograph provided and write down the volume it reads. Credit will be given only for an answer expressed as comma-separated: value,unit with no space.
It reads 71835.6,gal
